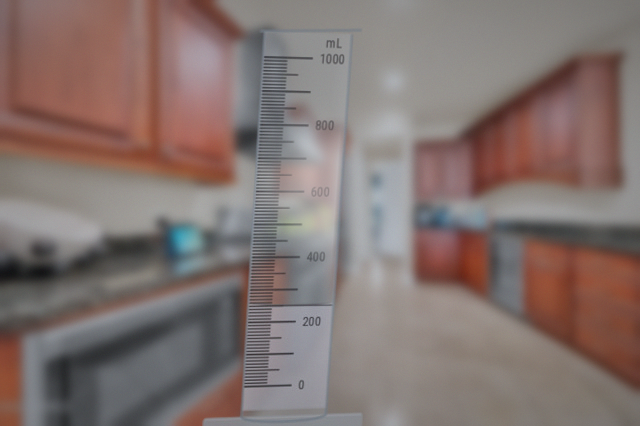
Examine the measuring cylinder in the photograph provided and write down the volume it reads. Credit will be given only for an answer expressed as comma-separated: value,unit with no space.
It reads 250,mL
